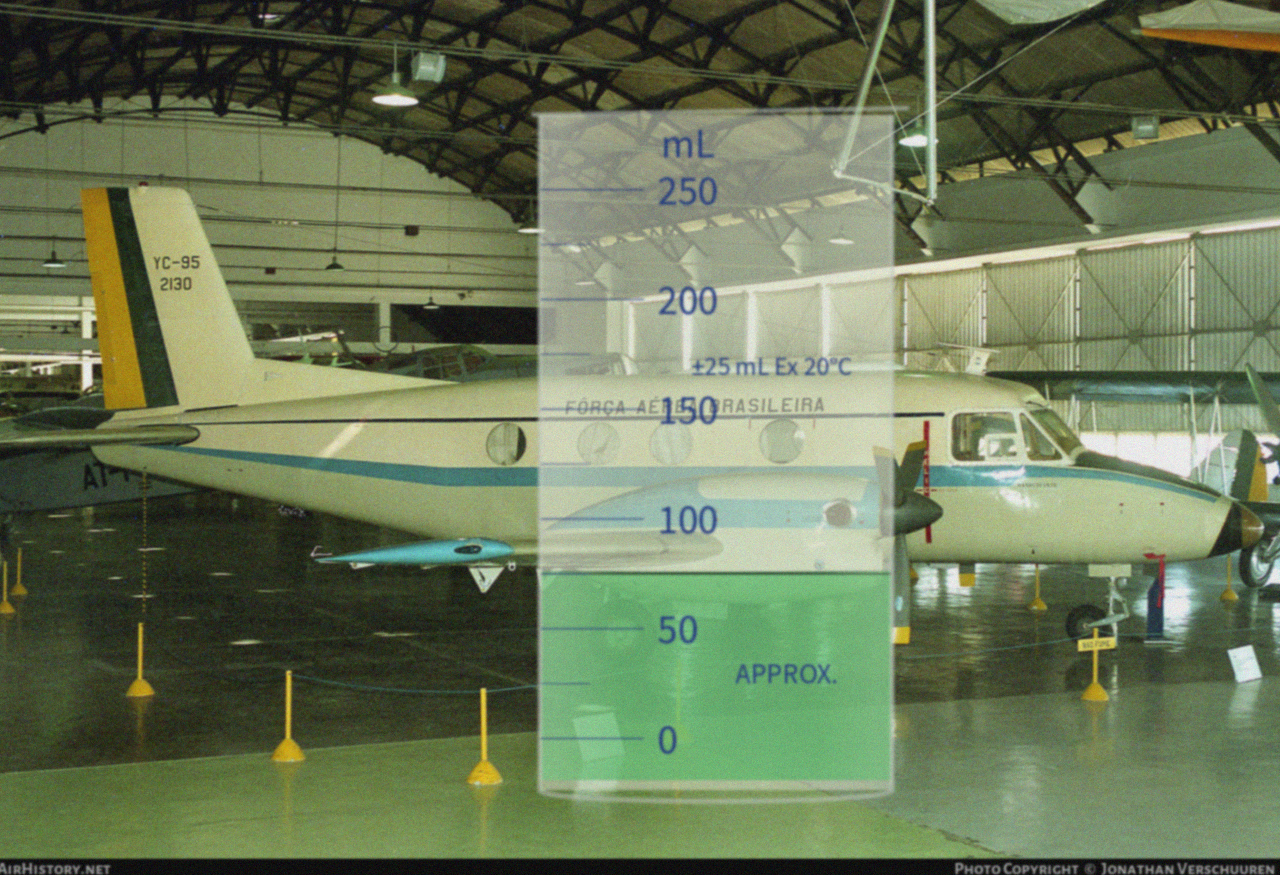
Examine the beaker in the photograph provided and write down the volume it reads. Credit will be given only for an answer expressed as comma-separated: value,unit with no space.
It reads 75,mL
